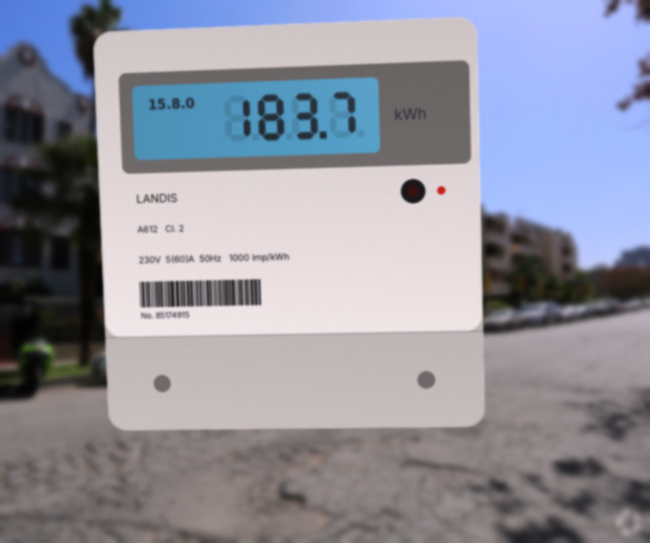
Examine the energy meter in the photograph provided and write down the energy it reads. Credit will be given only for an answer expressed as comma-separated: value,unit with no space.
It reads 183.7,kWh
